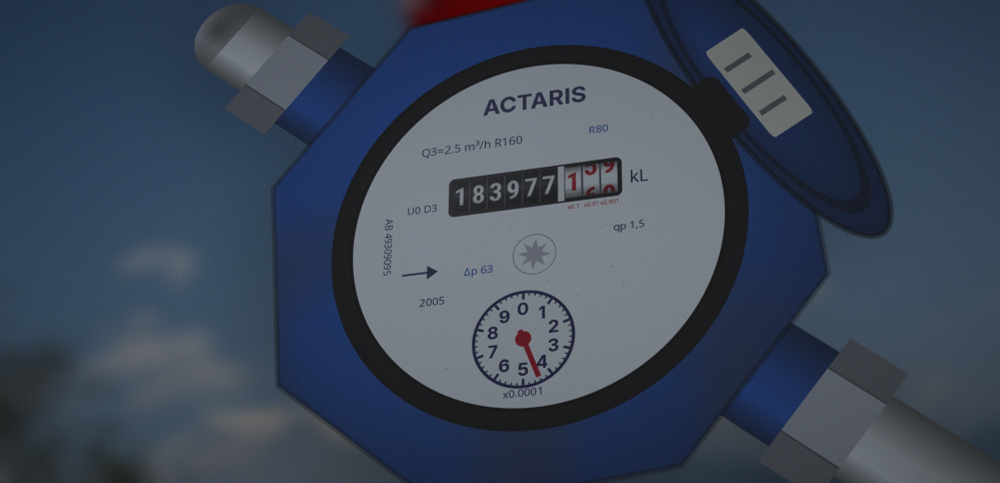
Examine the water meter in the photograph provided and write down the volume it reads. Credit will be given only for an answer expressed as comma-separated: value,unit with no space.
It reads 183977.1594,kL
